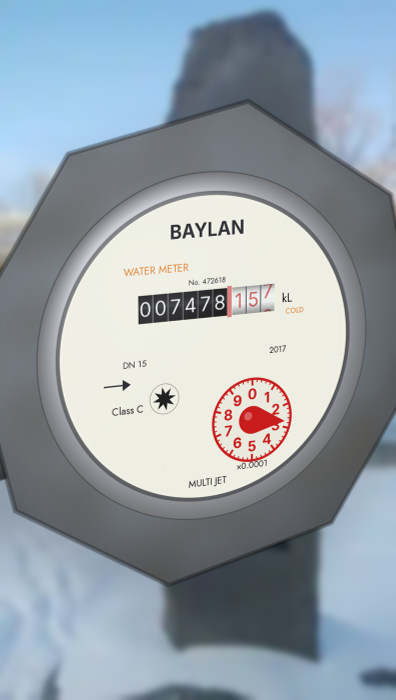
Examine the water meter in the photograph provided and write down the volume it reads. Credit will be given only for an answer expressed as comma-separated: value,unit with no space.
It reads 7478.1572,kL
